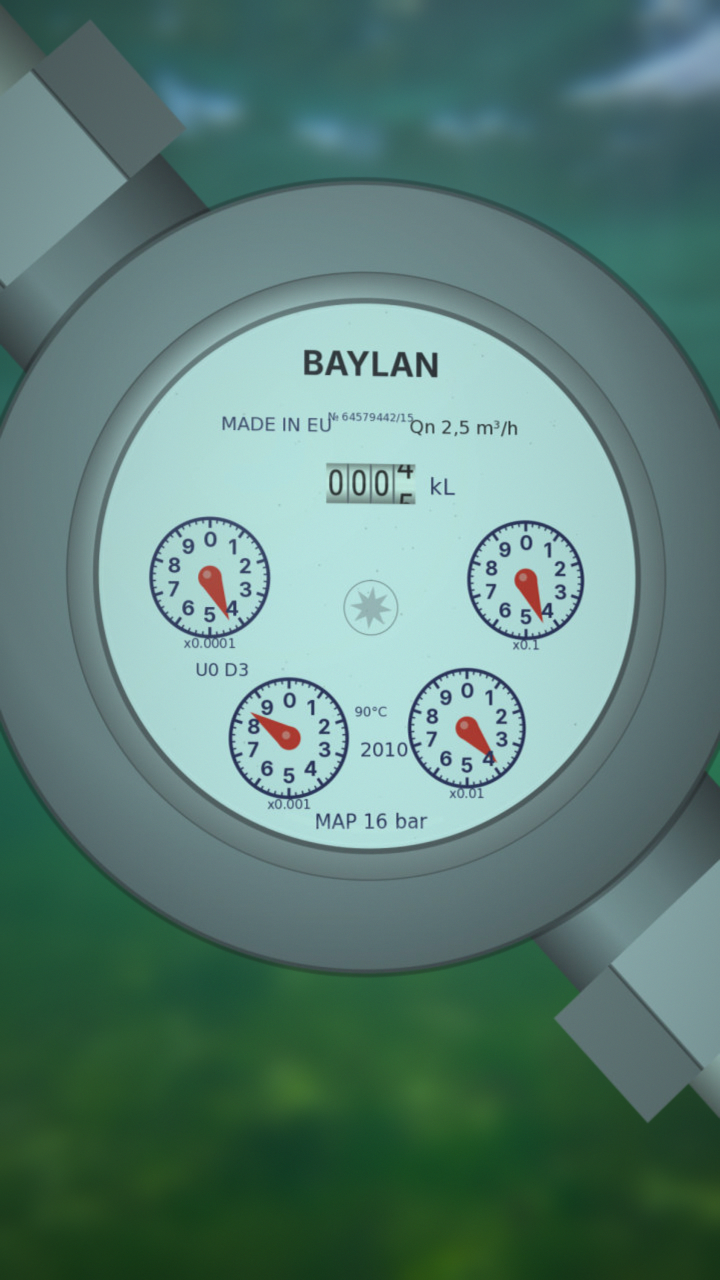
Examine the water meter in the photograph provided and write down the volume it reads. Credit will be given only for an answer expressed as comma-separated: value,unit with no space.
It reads 4.4384,kL
